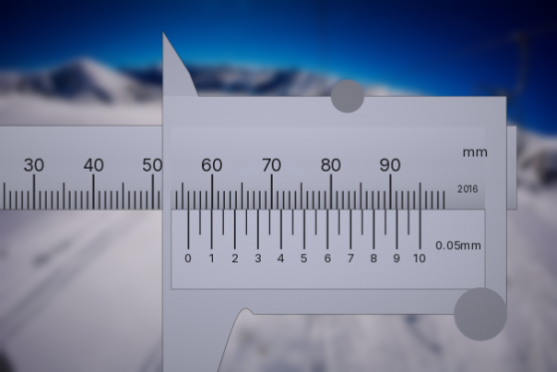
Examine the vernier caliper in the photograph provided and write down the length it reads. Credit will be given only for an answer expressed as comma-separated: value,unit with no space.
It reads 56.0,mm
